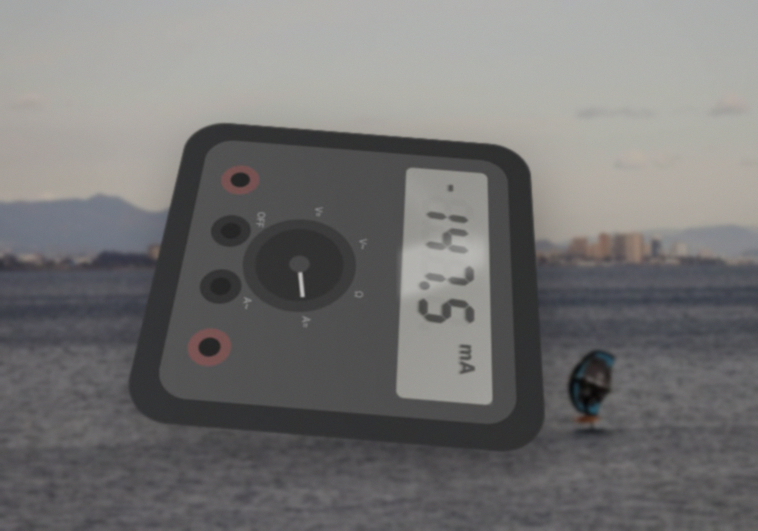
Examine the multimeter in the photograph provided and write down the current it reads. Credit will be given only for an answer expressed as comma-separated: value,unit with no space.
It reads -147.5,mA
